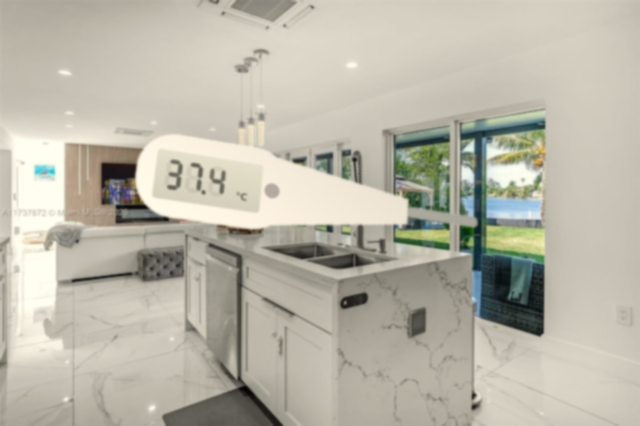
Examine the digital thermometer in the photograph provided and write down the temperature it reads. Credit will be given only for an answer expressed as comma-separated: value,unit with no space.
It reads 37.4,°C
